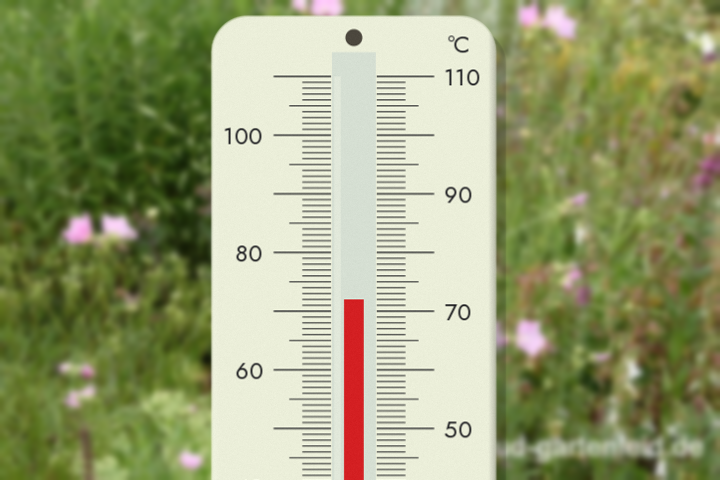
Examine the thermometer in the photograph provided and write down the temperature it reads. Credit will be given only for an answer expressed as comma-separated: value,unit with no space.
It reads 72,°C
